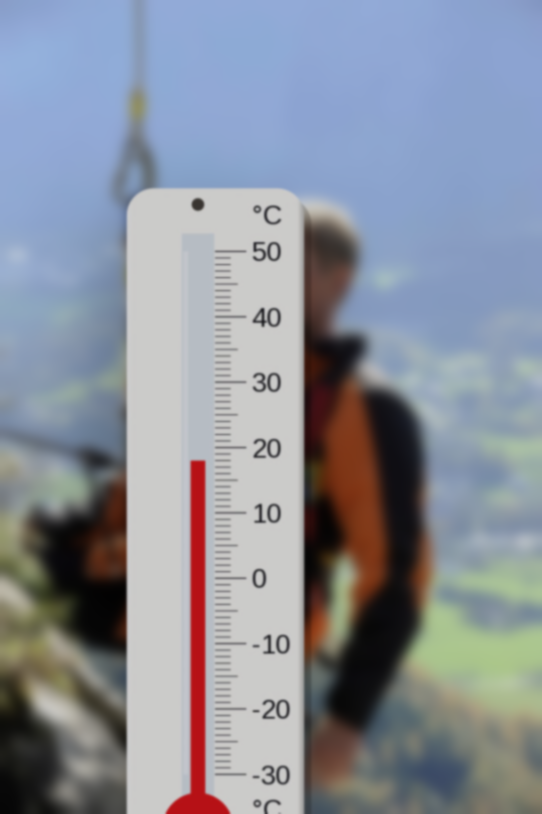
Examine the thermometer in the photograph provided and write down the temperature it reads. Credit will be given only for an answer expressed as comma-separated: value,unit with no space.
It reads 18,°C
